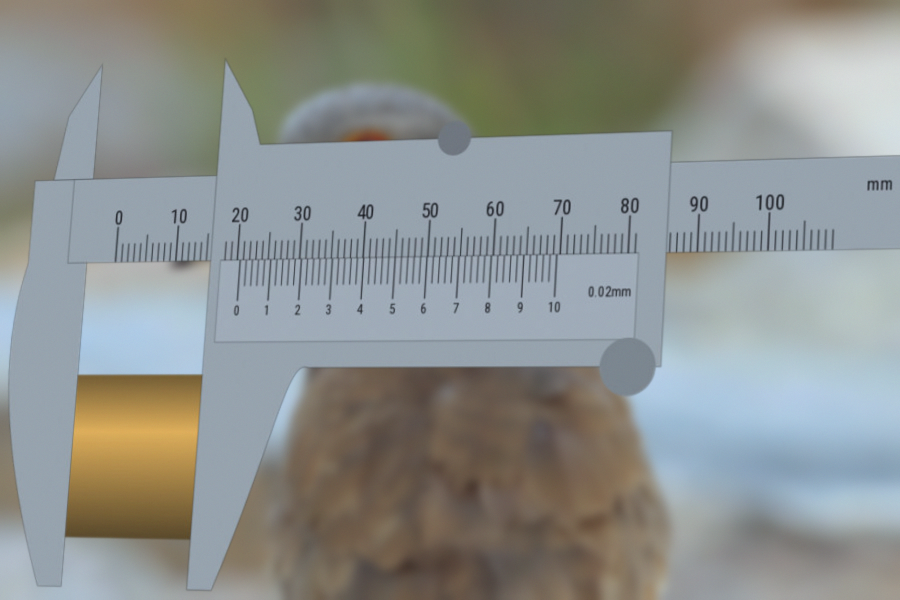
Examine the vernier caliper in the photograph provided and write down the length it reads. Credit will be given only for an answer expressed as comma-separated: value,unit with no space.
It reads 20.5,mm
